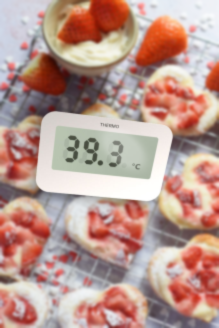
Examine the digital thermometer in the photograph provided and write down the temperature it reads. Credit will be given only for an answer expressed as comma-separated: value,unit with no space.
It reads 39.3,°C
